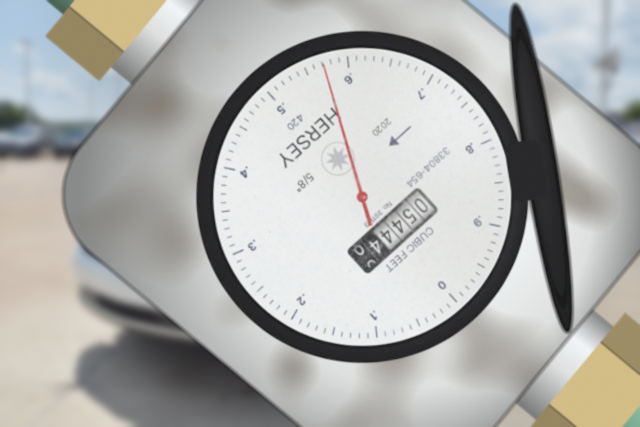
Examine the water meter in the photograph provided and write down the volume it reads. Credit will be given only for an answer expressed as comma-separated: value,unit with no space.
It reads 54448.57,ft³
